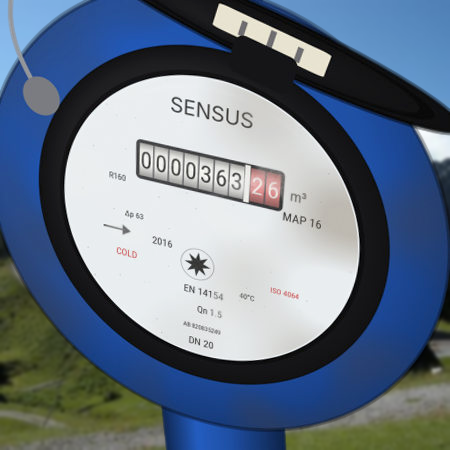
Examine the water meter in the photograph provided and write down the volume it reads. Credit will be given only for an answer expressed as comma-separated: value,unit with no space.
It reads 363.26,m³
